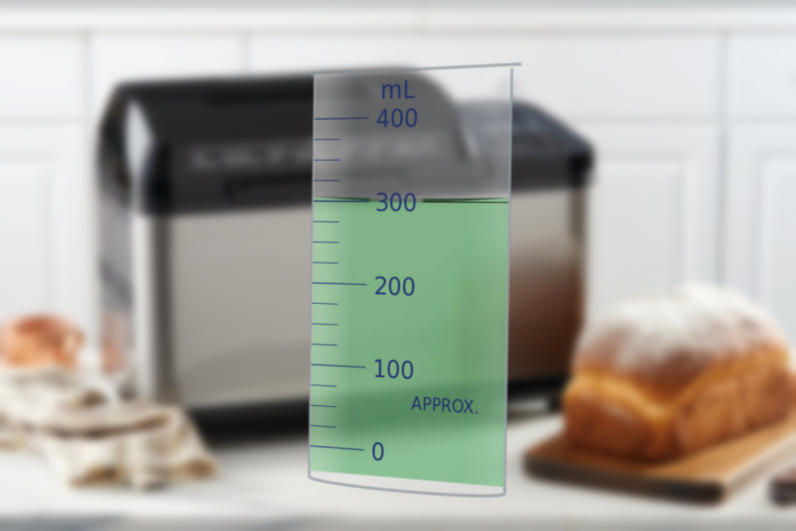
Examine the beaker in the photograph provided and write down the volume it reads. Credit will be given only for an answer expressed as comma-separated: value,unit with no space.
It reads 300,mL
